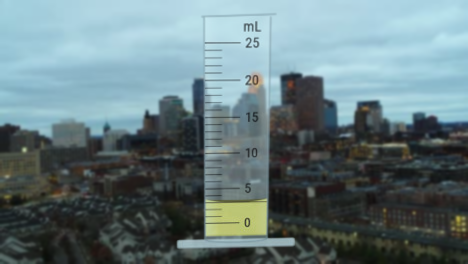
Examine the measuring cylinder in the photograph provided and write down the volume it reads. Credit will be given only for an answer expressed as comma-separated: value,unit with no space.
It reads 3,mL
